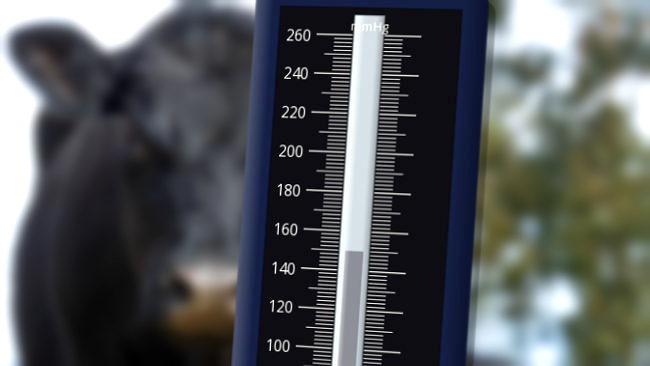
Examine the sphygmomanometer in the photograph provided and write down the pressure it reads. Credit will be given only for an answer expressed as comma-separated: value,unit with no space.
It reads 150,mmHg
